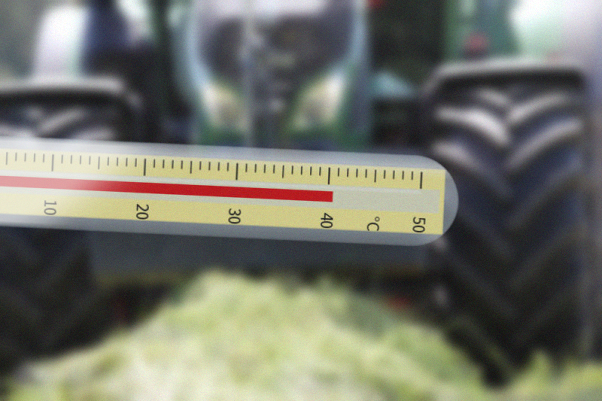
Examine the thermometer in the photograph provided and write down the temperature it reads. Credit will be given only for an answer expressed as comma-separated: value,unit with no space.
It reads 40.5,°C
